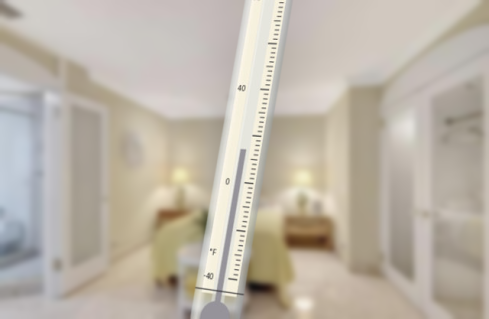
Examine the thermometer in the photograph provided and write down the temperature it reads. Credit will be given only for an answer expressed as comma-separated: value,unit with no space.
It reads 14,°F
